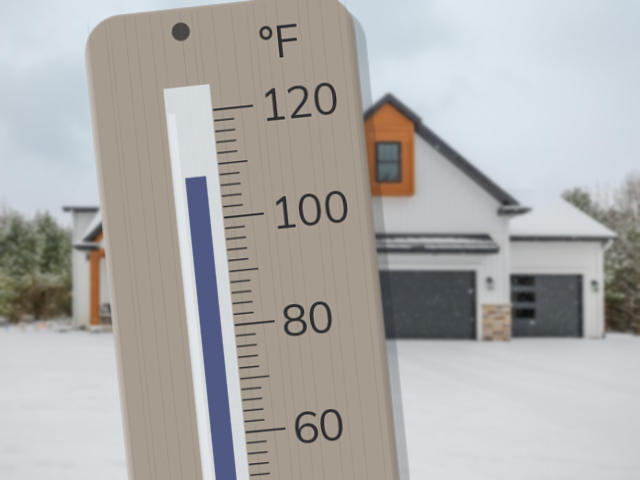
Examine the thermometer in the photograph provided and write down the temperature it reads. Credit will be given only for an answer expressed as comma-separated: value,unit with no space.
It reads 108,°F
